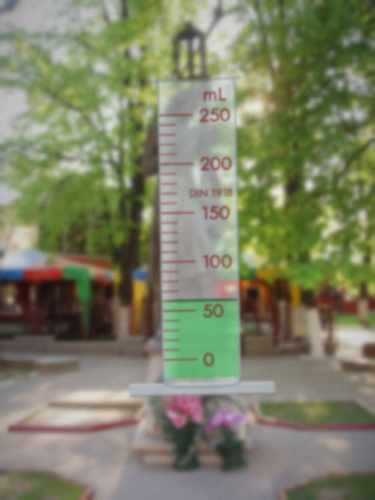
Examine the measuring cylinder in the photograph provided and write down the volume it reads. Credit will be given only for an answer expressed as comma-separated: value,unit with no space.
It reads 60,mL
